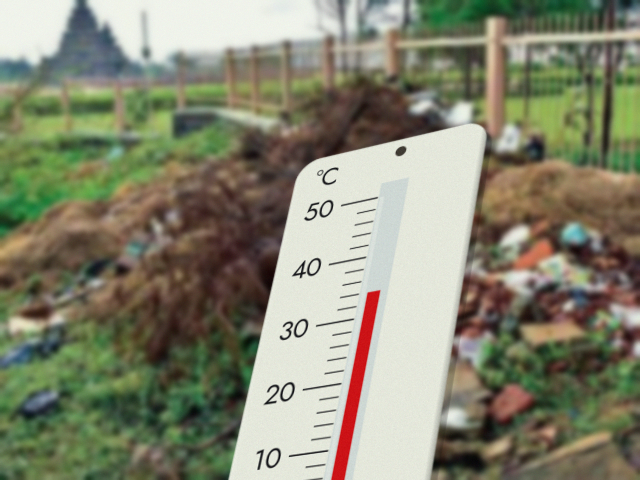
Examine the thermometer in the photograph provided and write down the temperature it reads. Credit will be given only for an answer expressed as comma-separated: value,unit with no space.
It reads 34,°C
